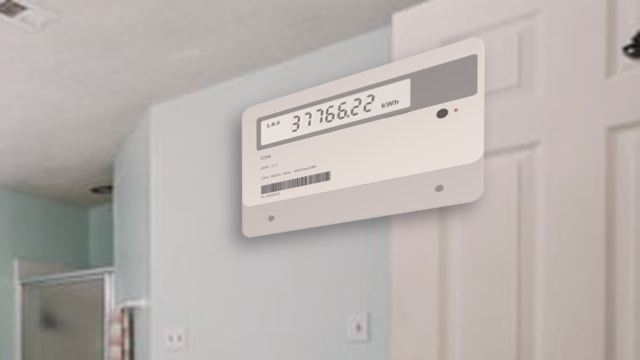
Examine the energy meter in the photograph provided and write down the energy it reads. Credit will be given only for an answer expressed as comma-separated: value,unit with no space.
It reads 37766.22,kWh
